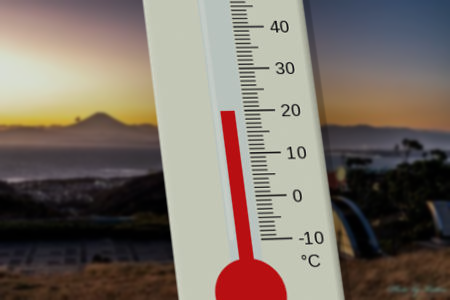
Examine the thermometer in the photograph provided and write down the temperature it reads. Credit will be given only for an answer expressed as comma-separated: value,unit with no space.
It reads 20,°C
